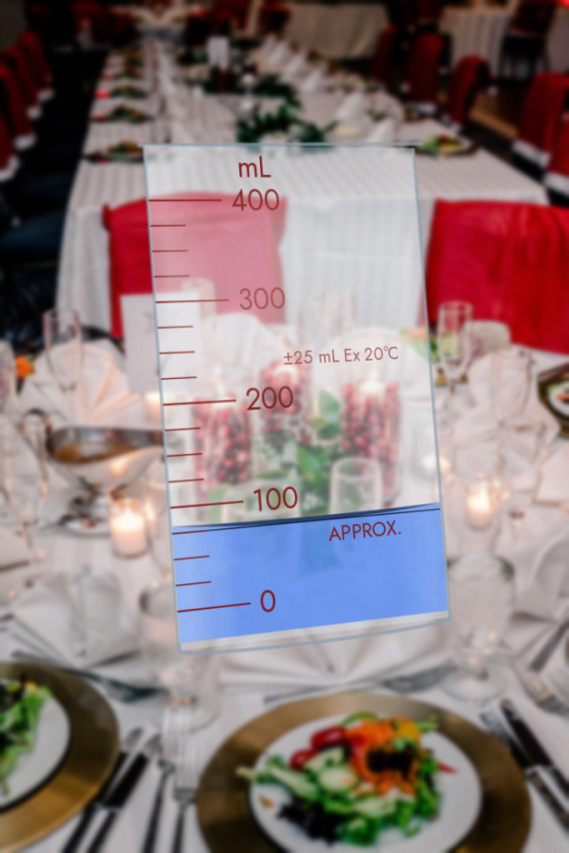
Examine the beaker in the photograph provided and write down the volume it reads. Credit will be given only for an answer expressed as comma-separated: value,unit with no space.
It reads 75,mL
